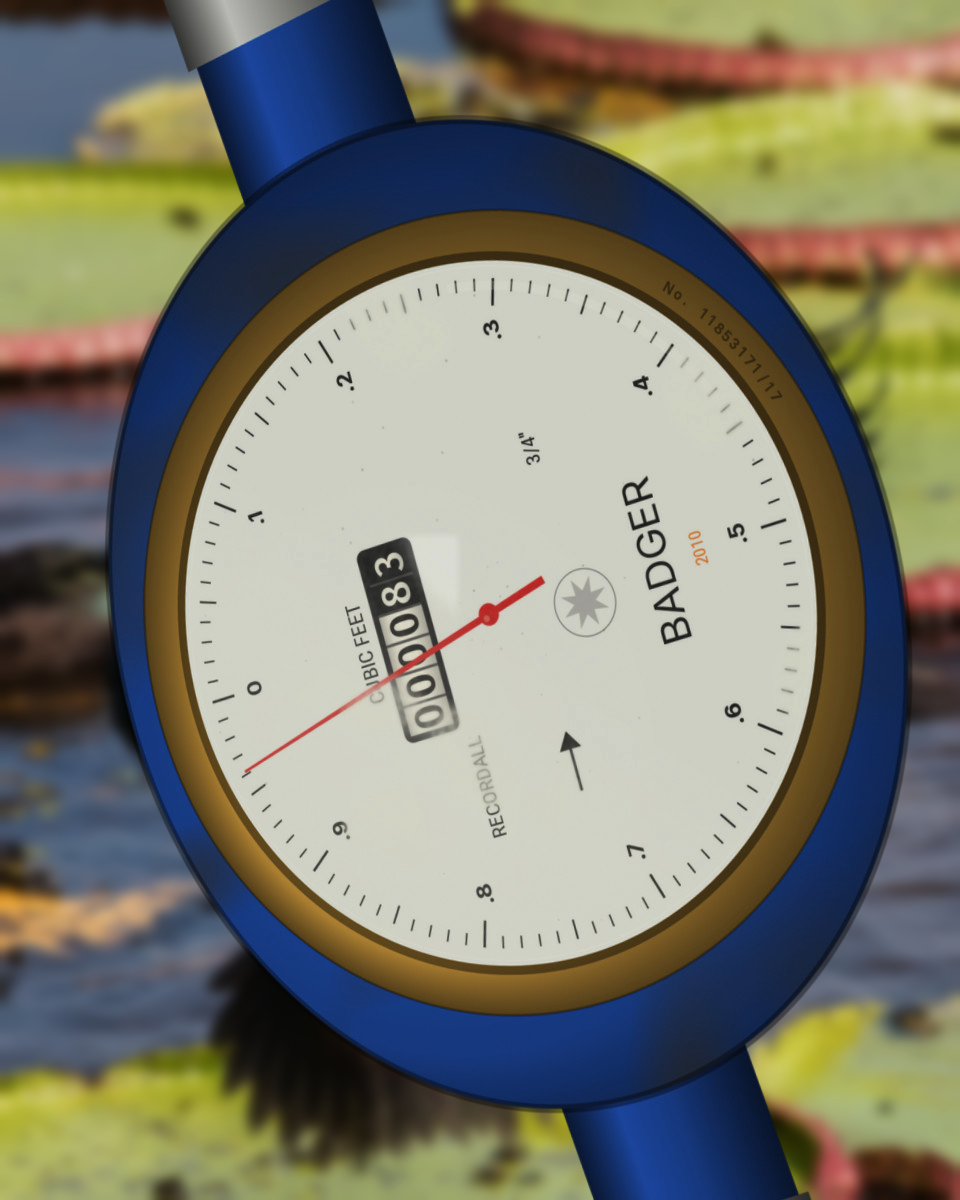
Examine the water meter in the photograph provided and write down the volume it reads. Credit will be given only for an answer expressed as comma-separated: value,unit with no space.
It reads 82.96,ft³
